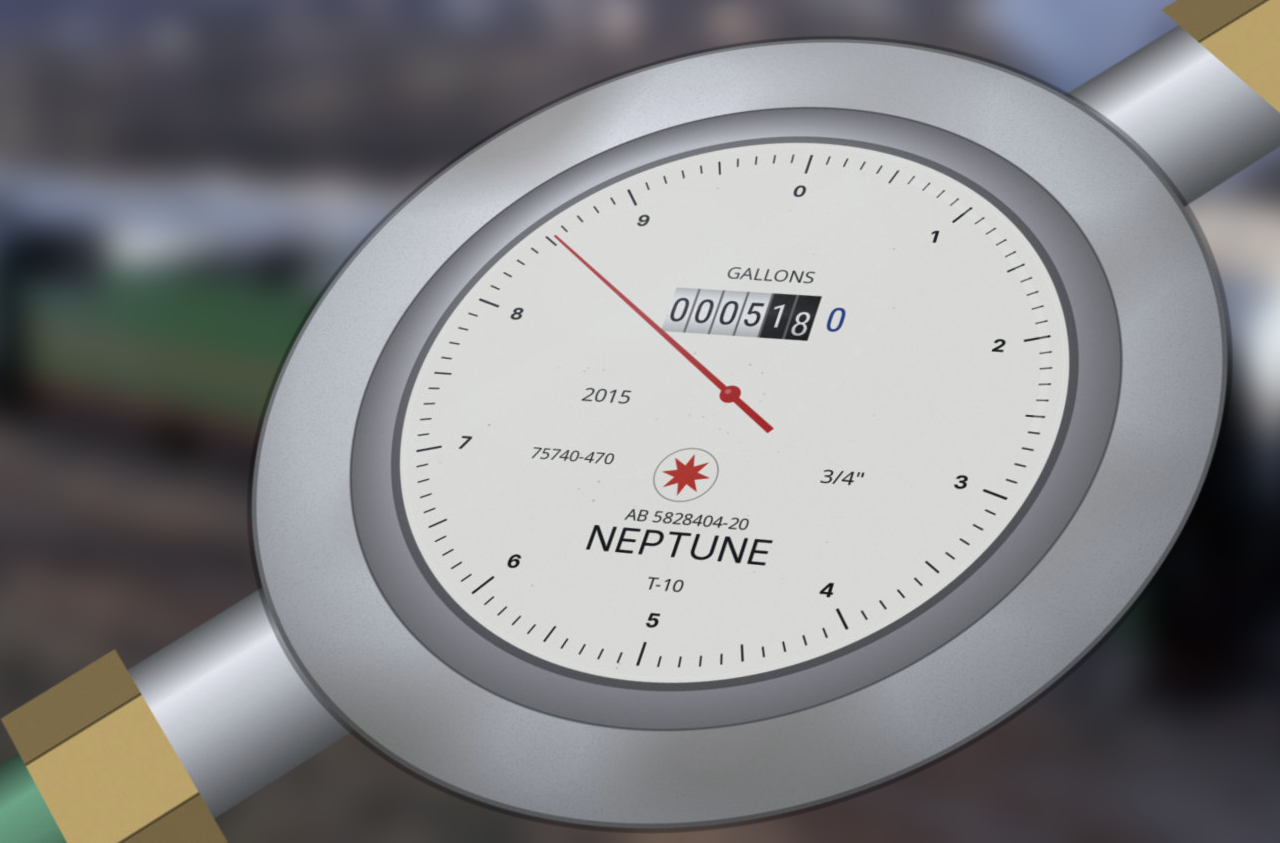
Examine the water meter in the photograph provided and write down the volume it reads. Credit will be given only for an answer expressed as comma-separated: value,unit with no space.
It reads 5178.5,gal
